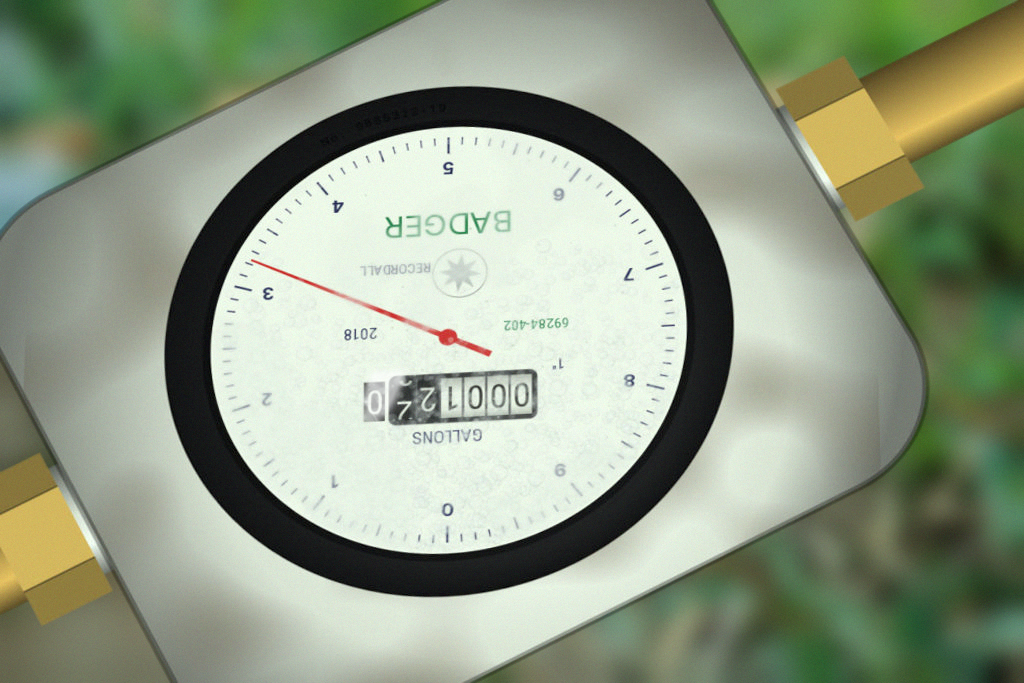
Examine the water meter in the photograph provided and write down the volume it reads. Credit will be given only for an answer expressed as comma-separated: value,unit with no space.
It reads 1223.2,gal
